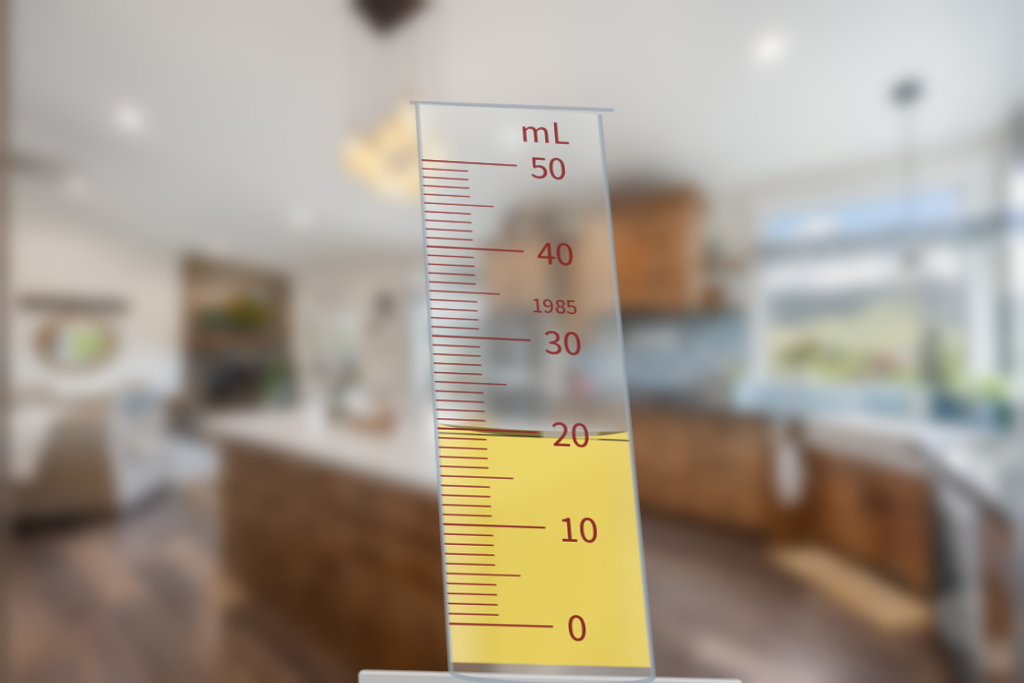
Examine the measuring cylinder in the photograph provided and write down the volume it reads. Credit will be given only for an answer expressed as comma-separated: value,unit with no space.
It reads 19.5,mL
